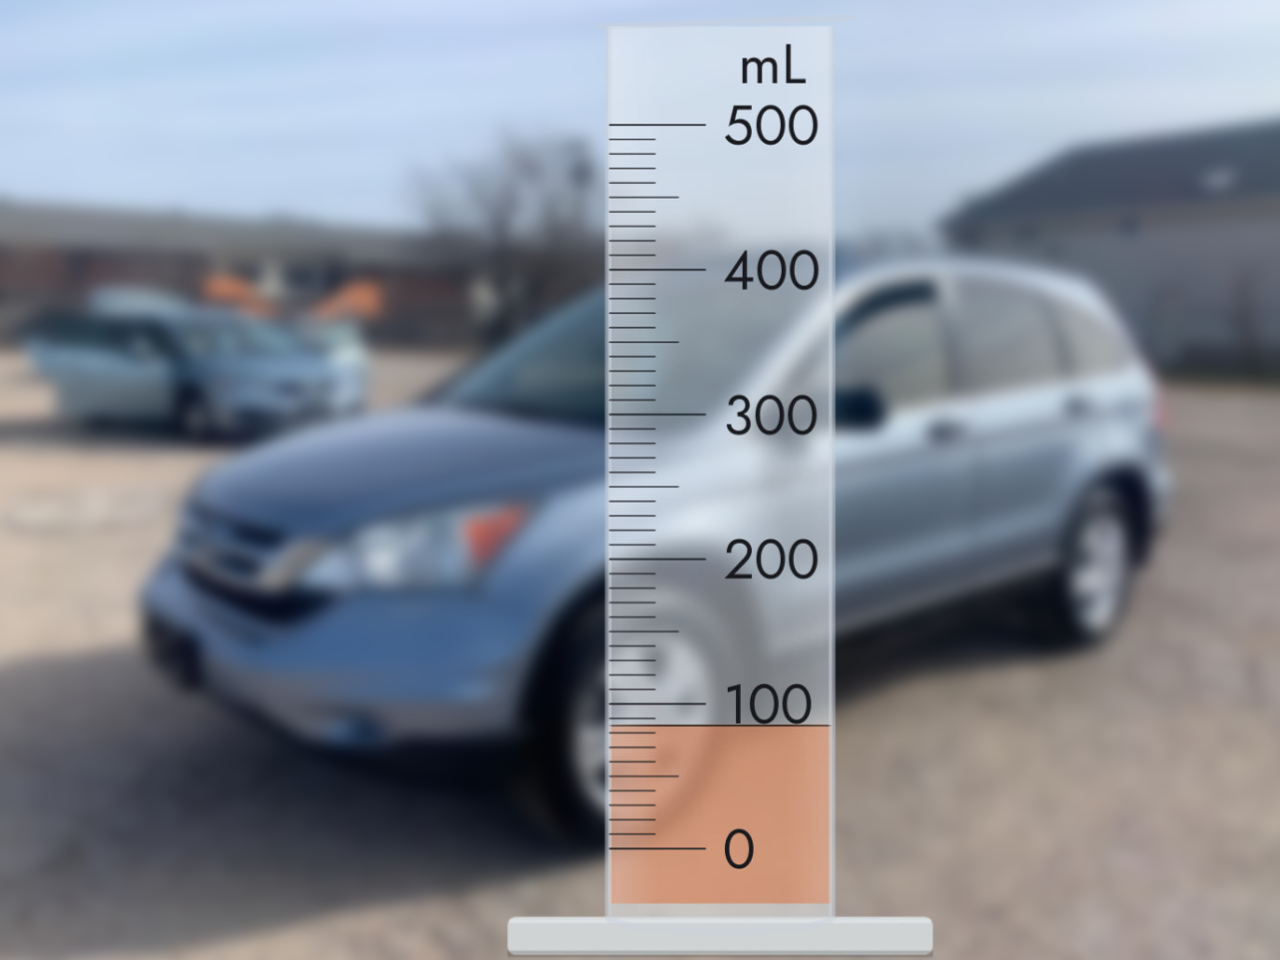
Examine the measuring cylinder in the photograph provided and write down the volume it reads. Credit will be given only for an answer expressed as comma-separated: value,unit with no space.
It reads 85,mL
